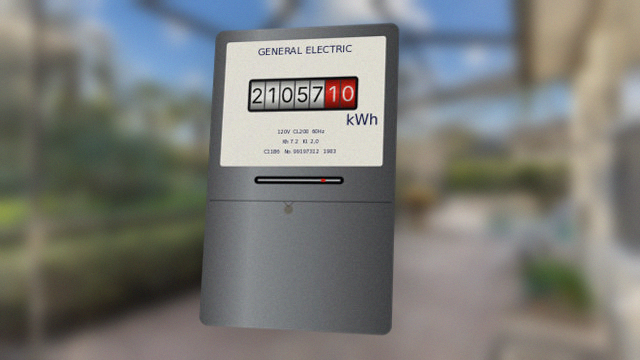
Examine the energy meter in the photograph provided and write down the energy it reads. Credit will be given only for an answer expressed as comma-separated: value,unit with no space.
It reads 21057.10,kWh
